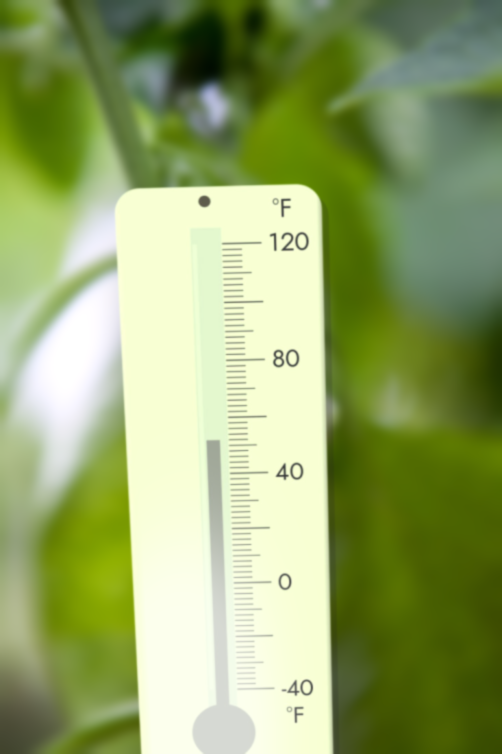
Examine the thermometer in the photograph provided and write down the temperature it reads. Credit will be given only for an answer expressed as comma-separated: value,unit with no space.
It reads 52,°F
